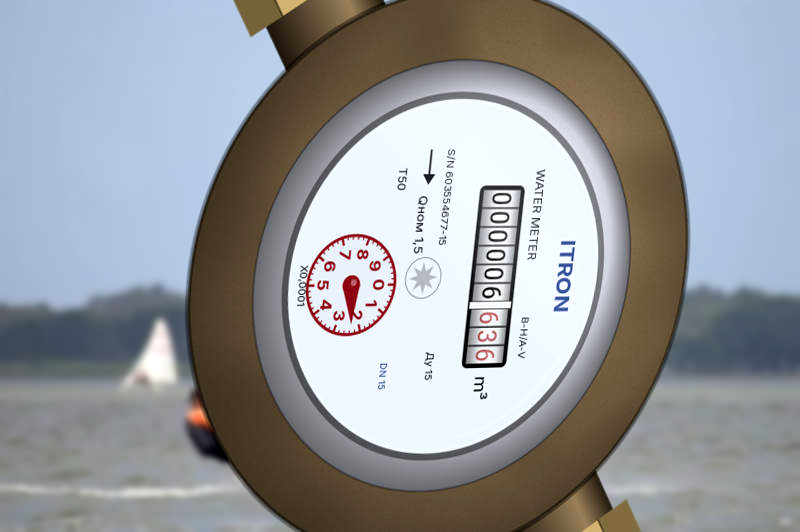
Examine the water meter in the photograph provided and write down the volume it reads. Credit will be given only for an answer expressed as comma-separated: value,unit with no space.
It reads 6.6362,m³
